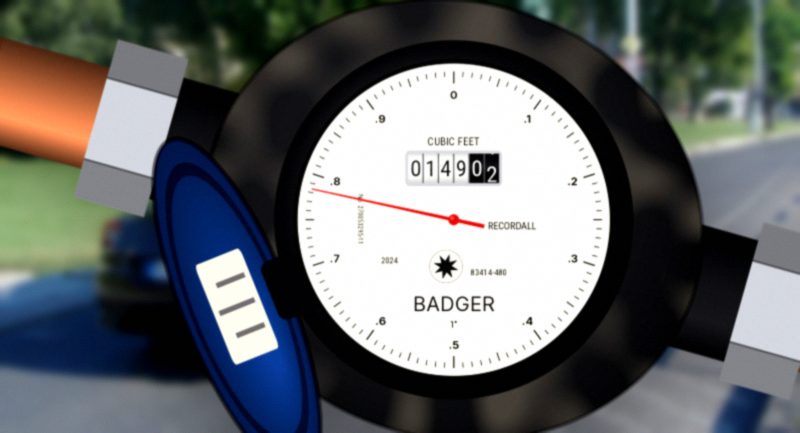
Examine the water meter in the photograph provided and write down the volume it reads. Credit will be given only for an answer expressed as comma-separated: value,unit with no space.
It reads 14901.78,ft³
